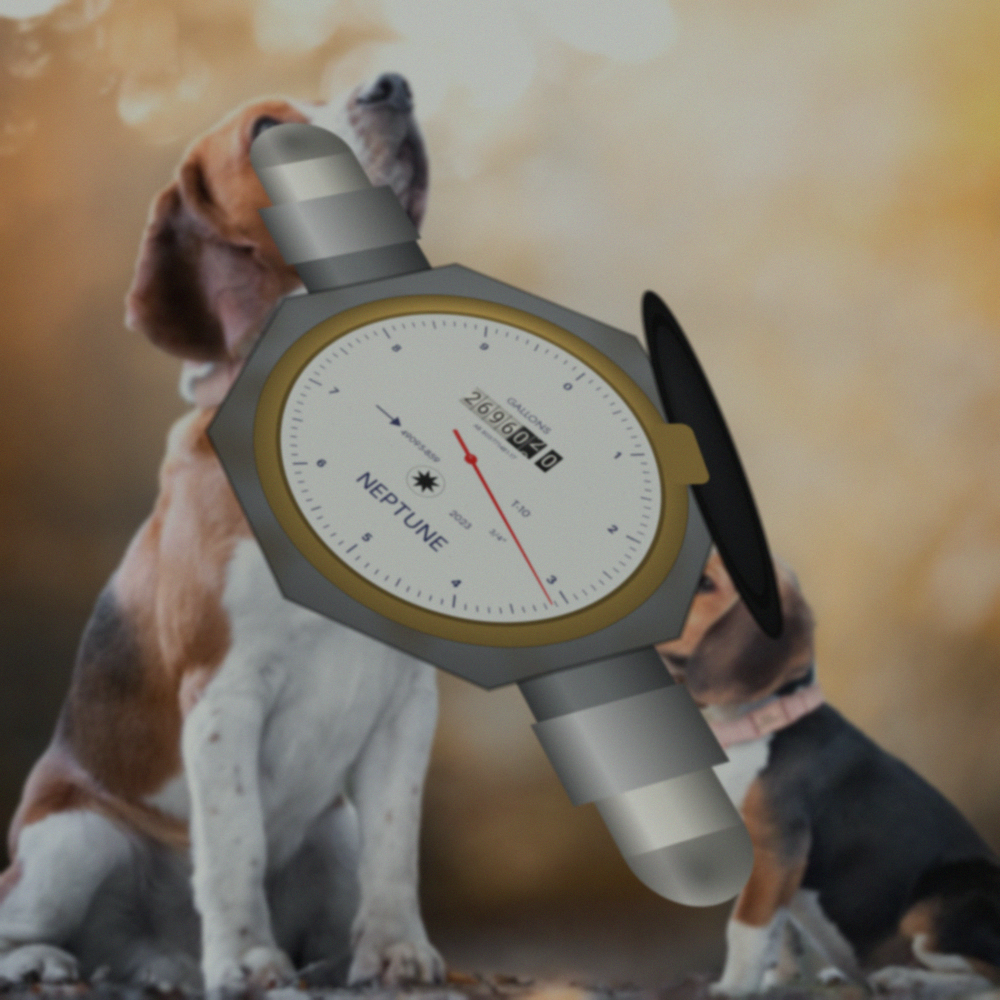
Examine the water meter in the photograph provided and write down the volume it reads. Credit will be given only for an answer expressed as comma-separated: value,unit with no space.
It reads 2696023.1,gal
